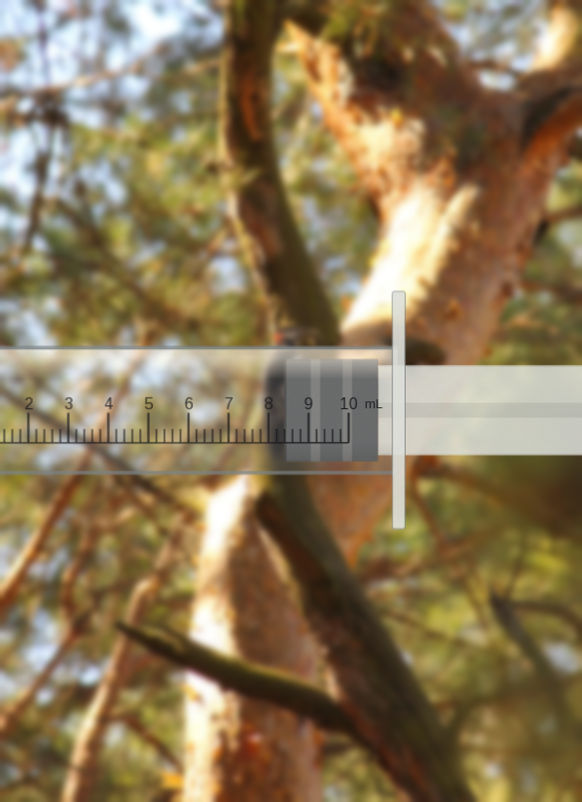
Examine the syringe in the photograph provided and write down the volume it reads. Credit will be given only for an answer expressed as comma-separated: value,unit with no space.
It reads 8.4,mL
